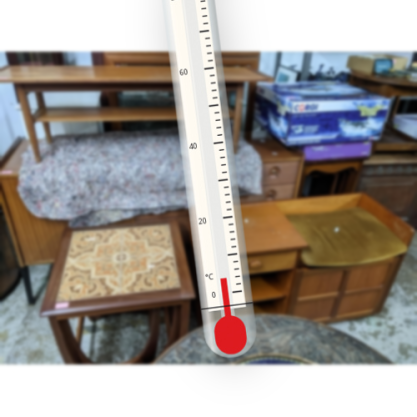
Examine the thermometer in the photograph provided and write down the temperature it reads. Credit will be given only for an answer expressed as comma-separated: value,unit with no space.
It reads 4,°C
